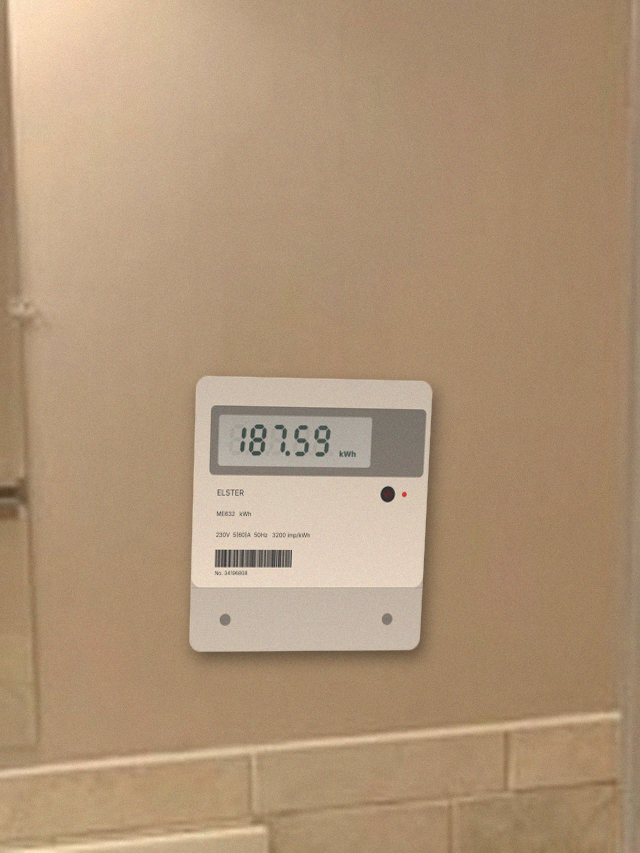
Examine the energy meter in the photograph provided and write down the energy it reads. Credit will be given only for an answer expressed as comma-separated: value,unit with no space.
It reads 187.59,kWh
